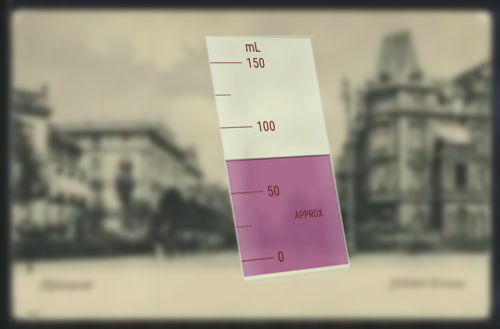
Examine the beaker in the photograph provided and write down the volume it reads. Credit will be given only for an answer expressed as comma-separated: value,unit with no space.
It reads 75,mL
